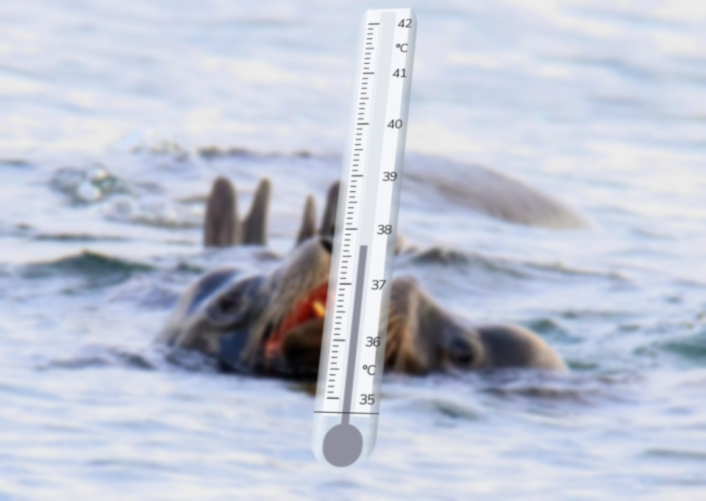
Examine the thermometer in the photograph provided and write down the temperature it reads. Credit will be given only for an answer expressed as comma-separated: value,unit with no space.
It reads 37.7,°C
